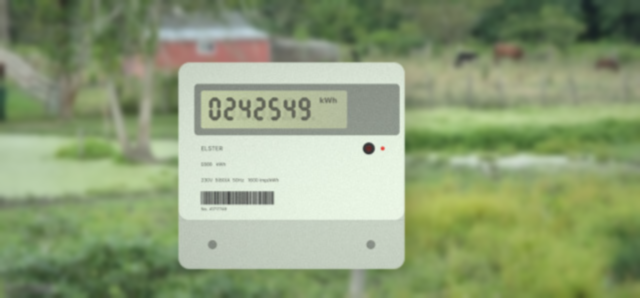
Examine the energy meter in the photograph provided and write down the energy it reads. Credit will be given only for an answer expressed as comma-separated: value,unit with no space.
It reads 242549,kWh
